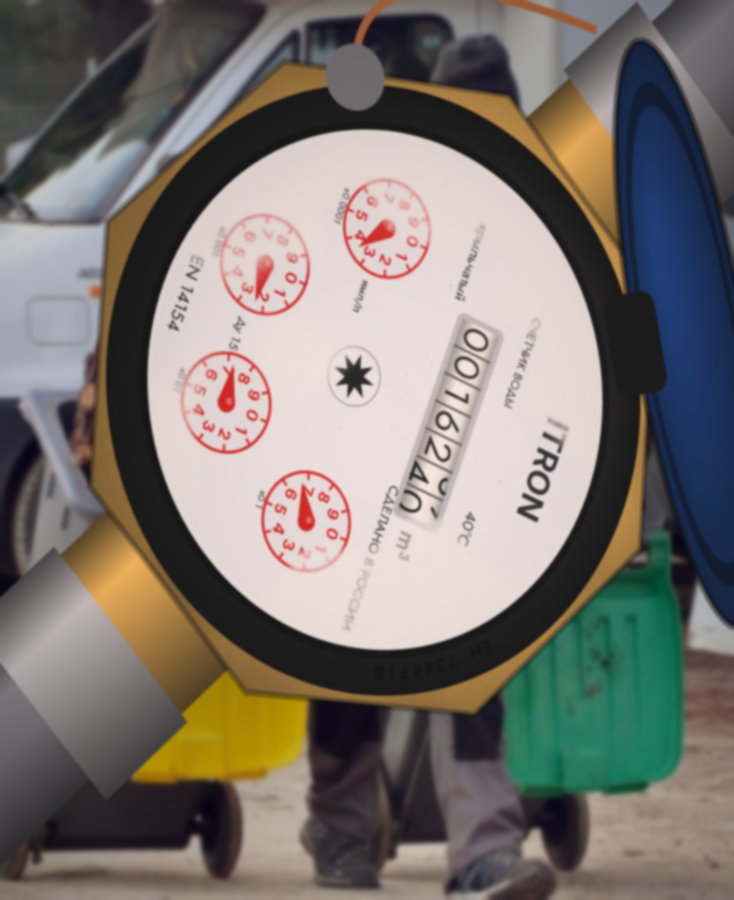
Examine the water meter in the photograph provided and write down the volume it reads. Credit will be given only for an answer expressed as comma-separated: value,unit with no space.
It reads 16239.6723,m³
